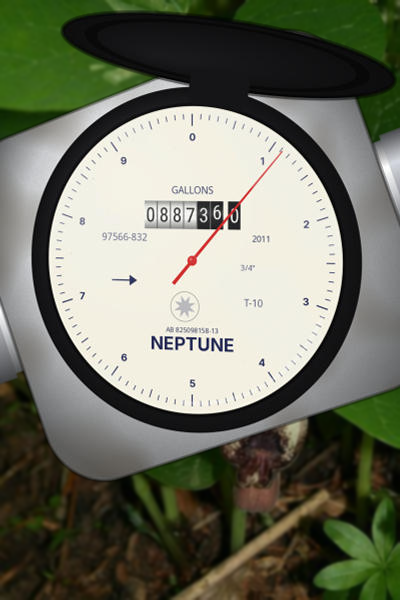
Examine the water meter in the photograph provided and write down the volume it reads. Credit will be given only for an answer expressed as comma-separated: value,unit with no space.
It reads 887361.1,gal
